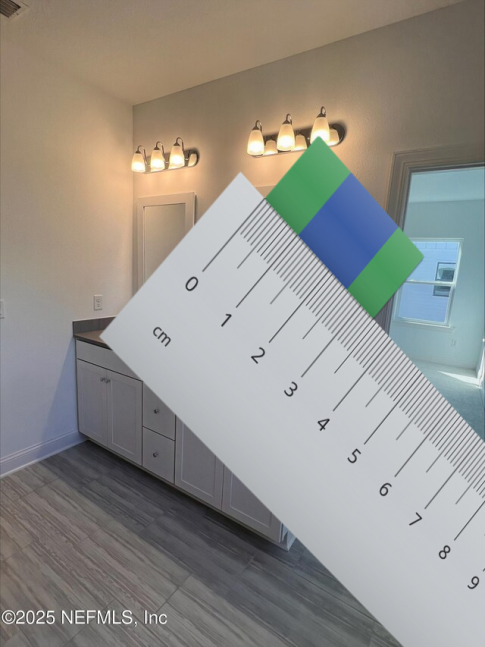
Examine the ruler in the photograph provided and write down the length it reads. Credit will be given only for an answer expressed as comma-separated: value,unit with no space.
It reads 3.4,cm
